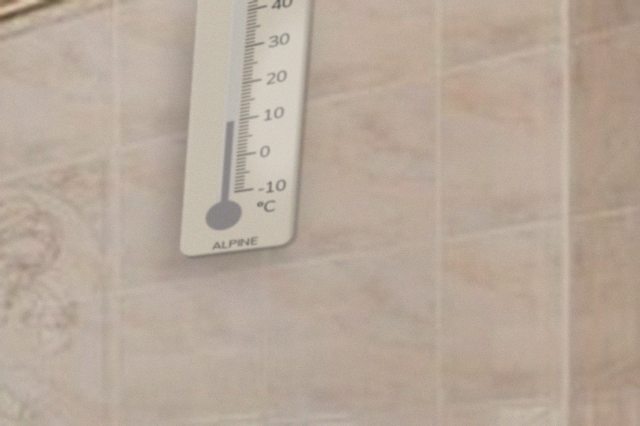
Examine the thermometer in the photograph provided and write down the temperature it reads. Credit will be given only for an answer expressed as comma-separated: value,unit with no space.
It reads 10,°C
